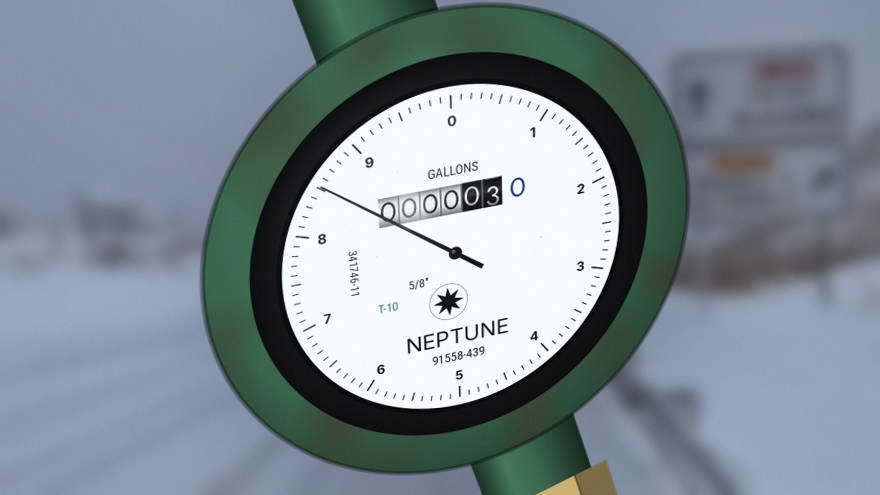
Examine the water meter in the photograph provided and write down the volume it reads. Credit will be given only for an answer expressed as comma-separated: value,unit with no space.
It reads 28.5,gal
